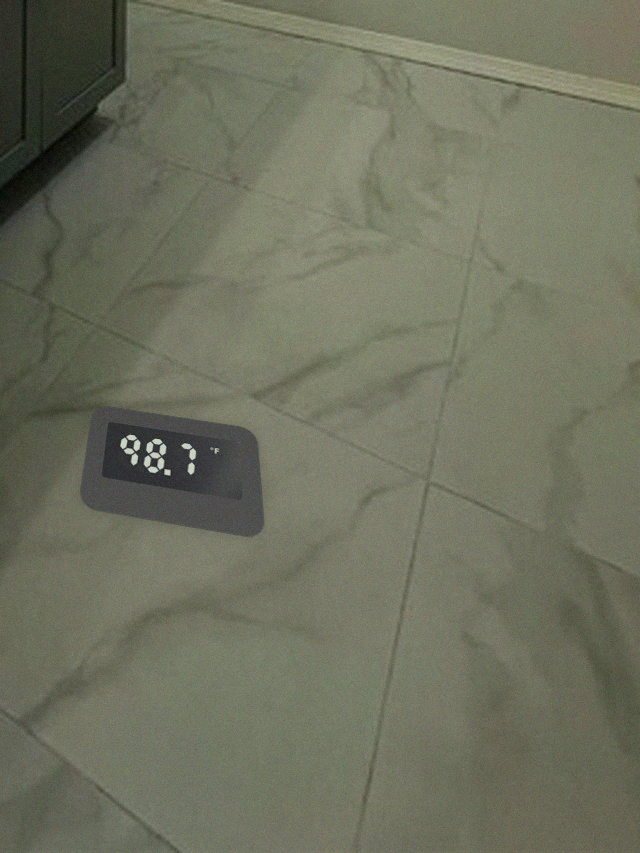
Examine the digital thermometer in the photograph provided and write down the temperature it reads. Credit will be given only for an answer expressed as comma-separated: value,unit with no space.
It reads 98.7,°F
